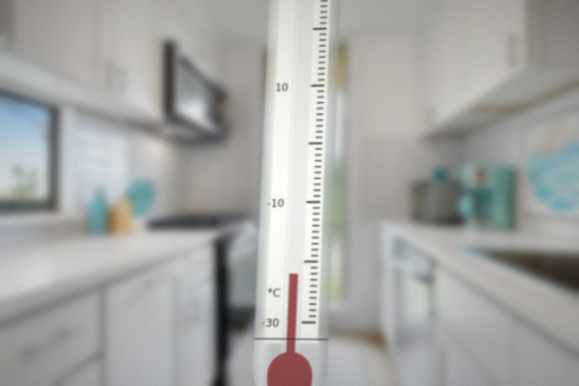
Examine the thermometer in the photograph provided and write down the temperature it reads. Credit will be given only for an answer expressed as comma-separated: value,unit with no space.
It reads -22,°C
